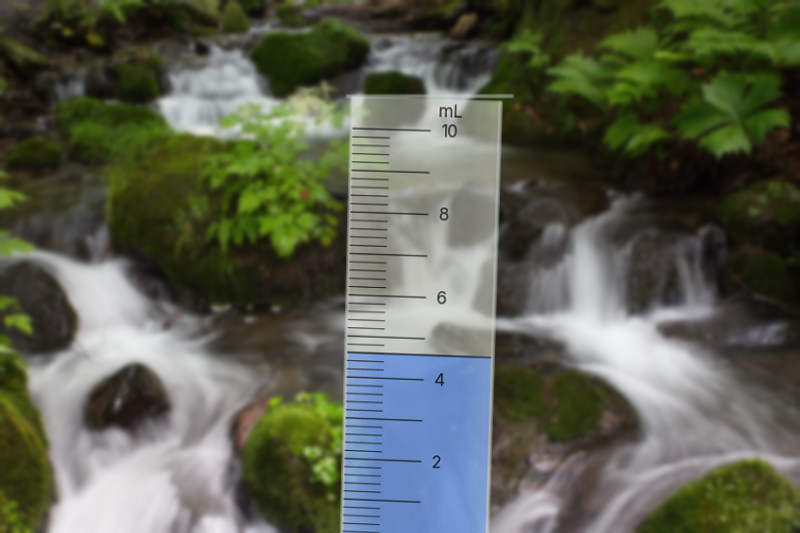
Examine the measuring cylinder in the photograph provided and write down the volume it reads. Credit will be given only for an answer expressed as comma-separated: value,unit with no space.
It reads 4.6,mL
